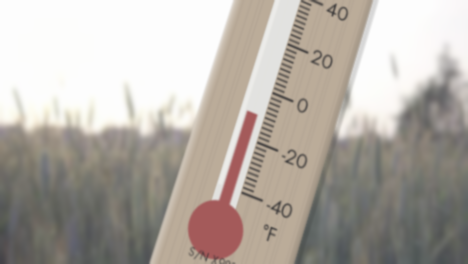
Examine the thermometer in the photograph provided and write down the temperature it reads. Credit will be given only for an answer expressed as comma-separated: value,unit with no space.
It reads -10,°F
